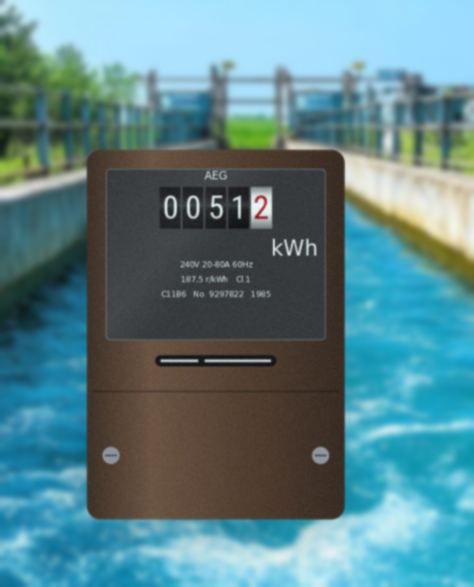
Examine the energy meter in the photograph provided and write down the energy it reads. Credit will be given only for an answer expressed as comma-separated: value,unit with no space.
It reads 51.2,kWh
